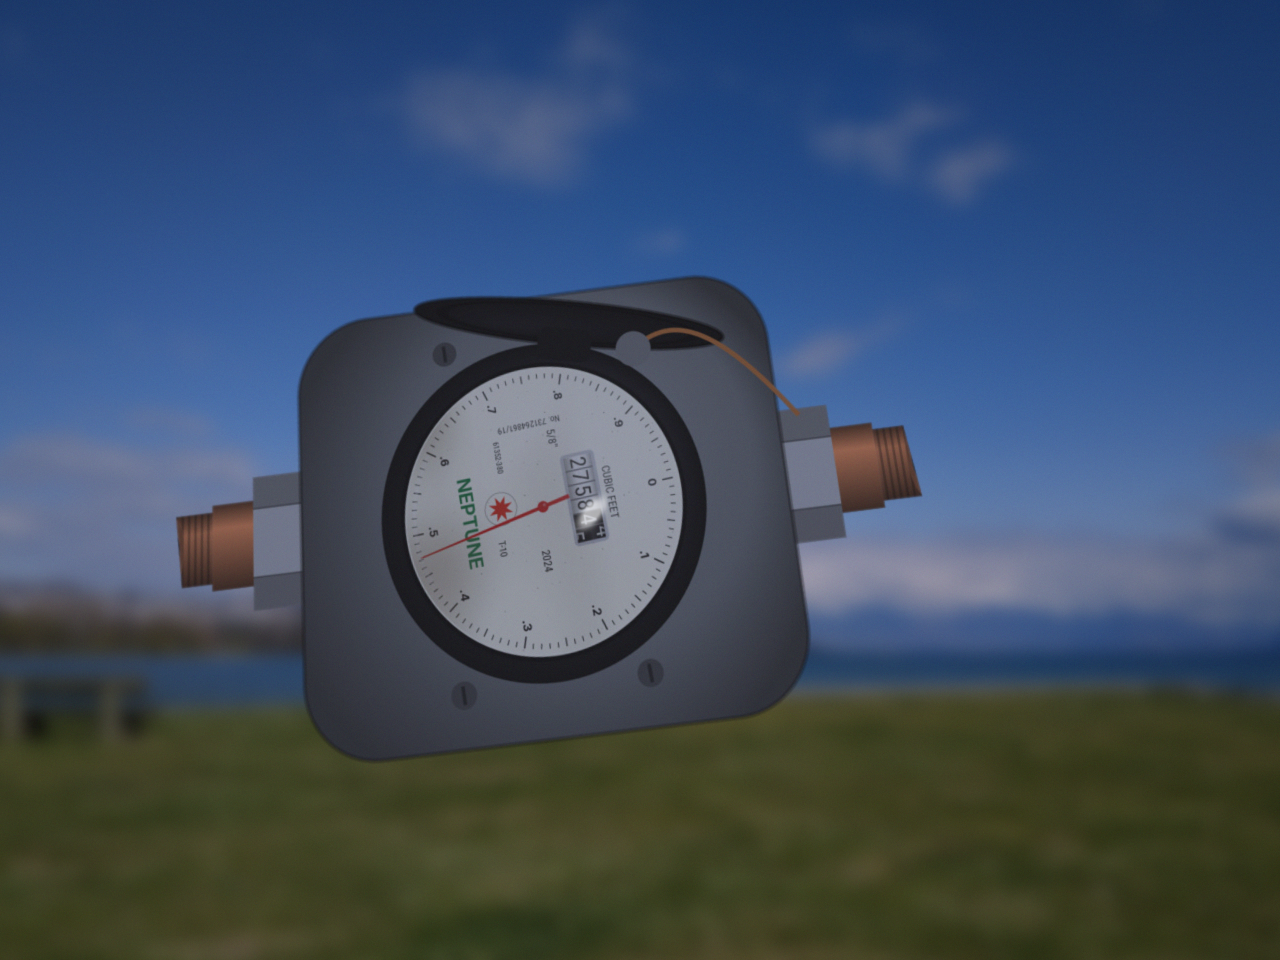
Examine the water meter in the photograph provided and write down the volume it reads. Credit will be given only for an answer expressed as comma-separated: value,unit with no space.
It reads 275844.47,ft³
